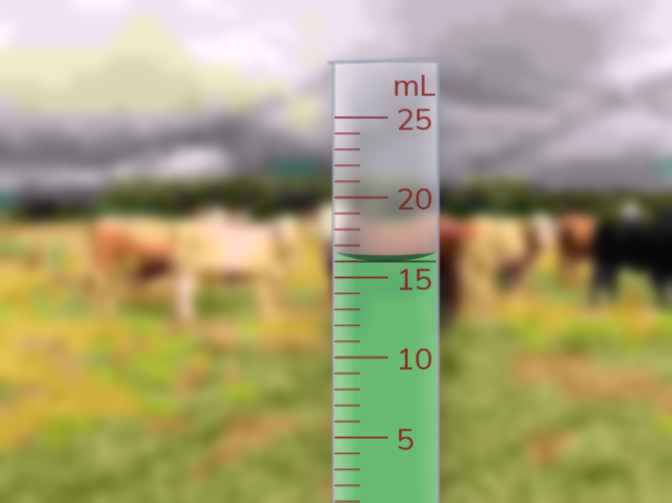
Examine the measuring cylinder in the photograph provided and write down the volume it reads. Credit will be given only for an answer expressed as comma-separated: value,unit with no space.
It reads 16,mL
